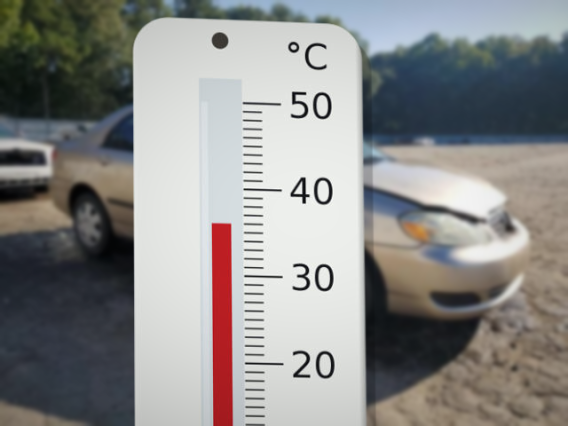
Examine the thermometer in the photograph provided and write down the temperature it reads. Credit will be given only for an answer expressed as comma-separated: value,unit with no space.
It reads 36,°C
